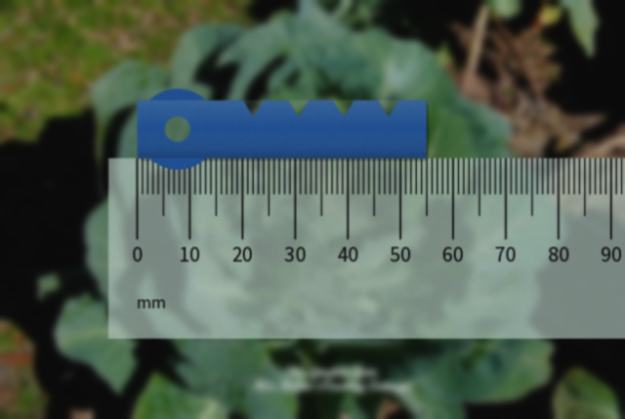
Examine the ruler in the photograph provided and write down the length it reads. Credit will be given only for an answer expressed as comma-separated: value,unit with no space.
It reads 55,mm
